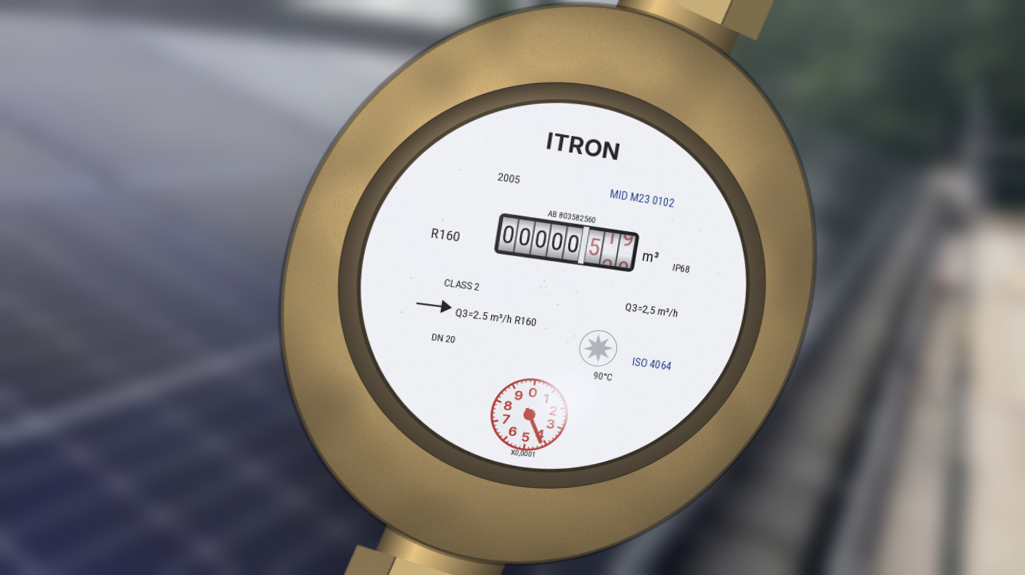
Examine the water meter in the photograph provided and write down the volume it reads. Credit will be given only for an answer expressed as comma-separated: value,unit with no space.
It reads 0.5194,m³
